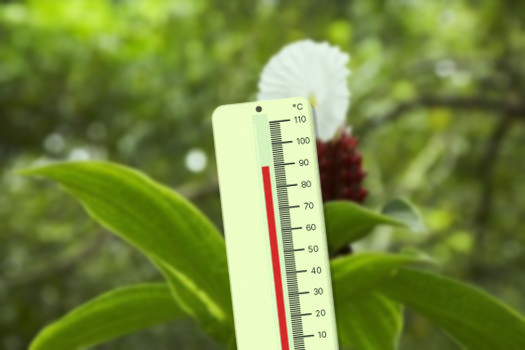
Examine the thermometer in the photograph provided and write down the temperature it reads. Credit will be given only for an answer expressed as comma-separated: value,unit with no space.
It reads 90,°C
